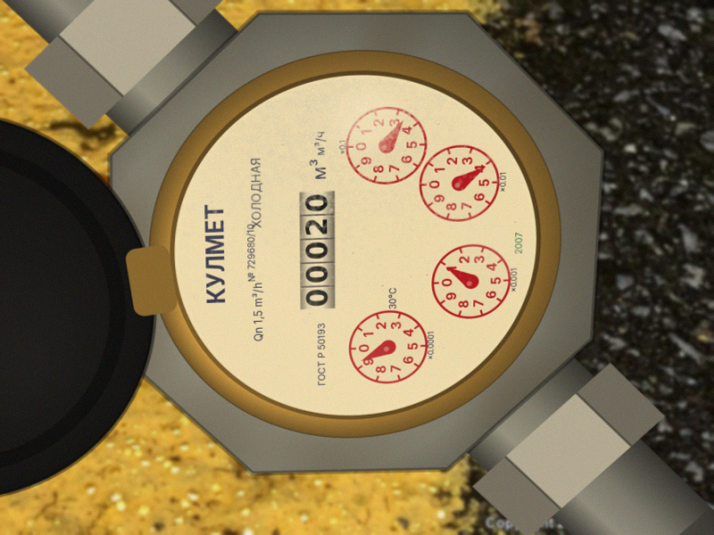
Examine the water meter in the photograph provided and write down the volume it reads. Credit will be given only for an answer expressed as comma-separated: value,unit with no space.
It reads 20.3409,m³
